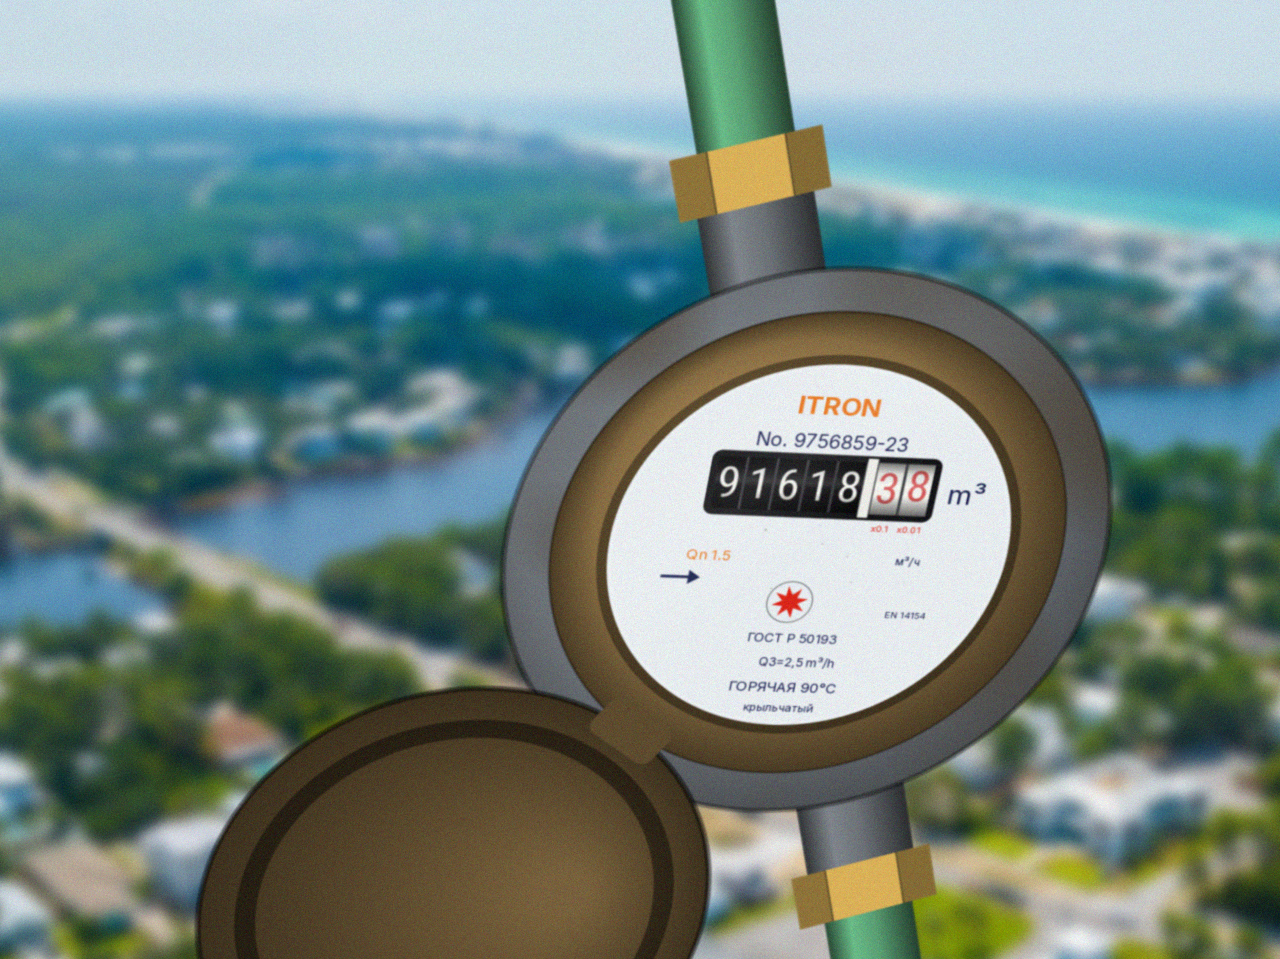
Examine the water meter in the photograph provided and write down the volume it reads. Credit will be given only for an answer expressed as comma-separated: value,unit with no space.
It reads 91618.38,m³
